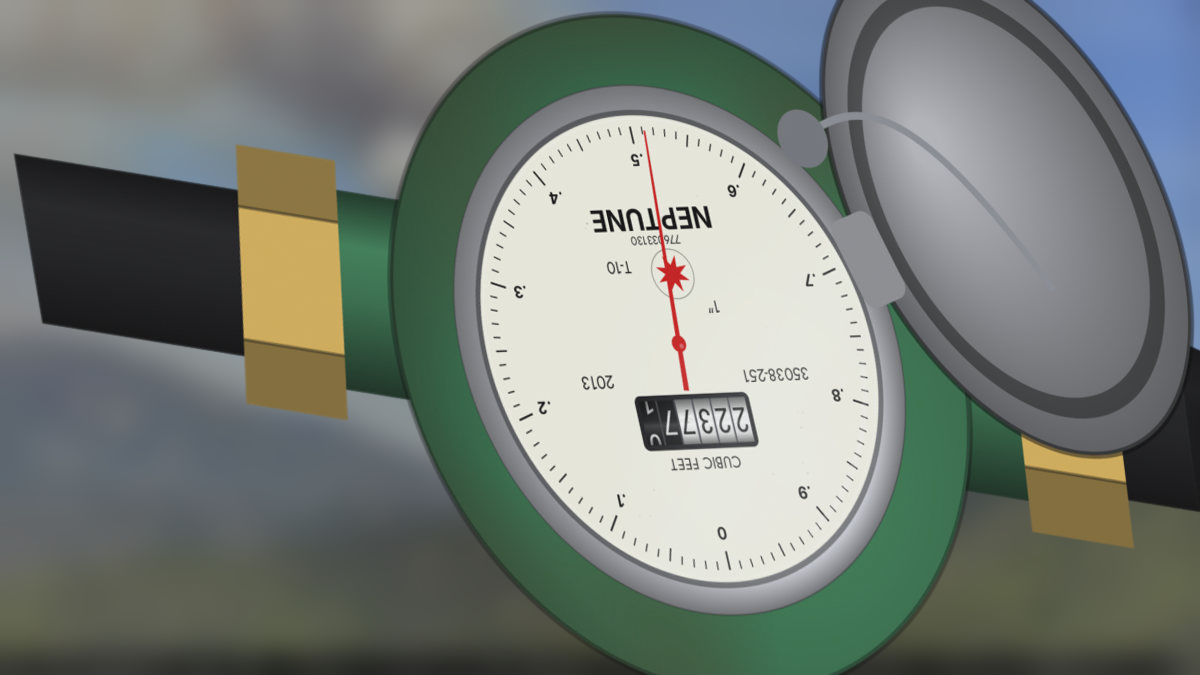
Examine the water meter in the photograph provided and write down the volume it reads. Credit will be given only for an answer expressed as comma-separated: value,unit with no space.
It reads 223770.51,ft³
